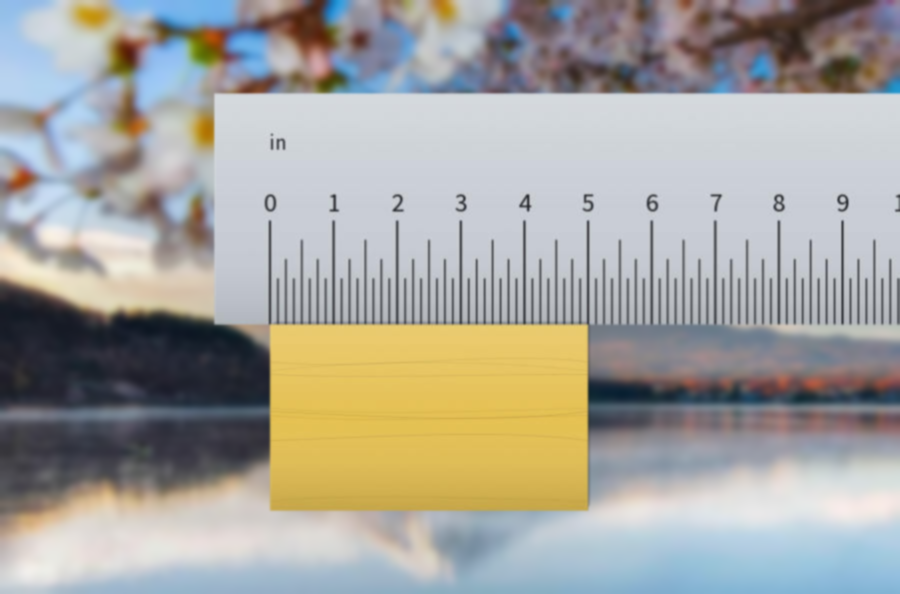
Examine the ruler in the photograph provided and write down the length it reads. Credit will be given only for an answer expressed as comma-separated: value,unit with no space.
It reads 5,in
